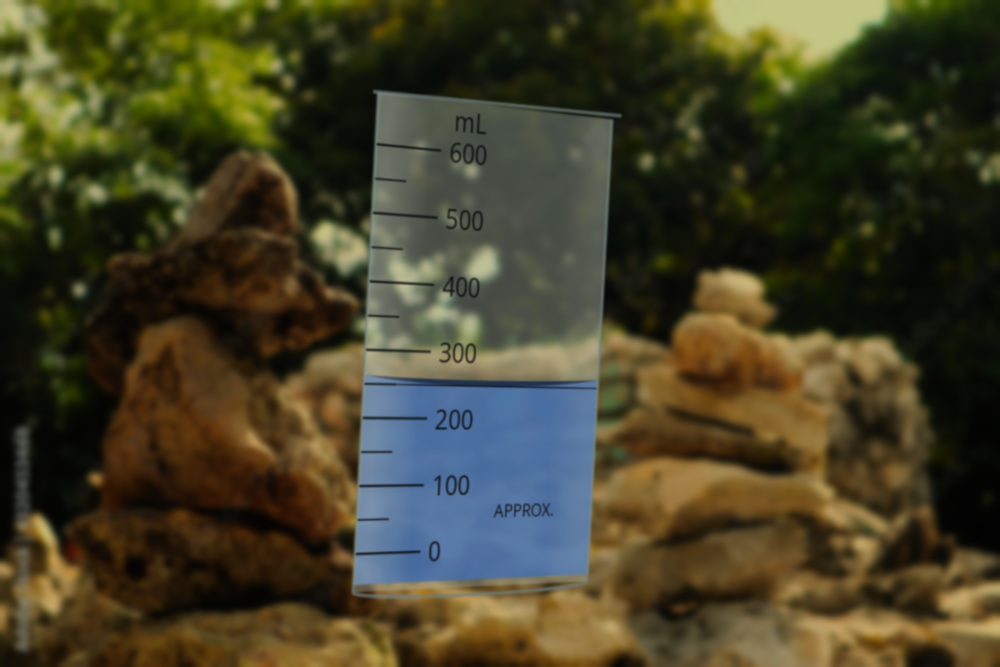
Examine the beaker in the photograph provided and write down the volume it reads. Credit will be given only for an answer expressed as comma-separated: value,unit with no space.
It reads 250,mL
